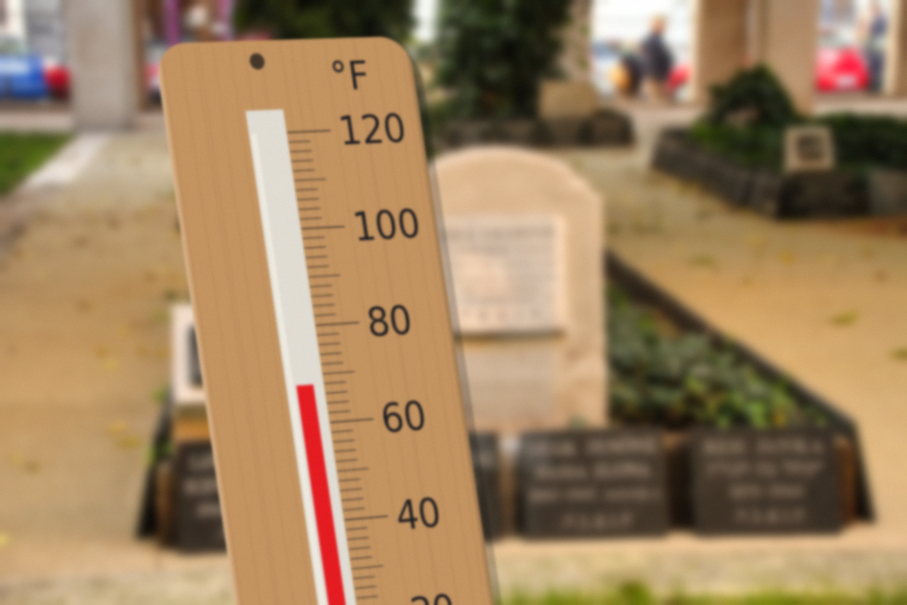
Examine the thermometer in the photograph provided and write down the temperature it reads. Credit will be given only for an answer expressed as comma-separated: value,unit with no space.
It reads 68,°F
